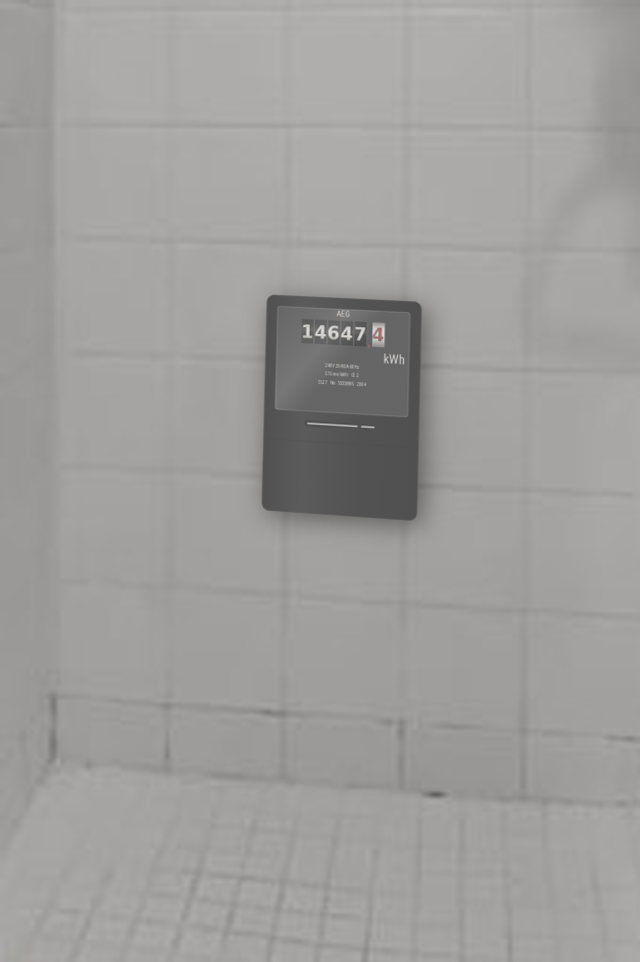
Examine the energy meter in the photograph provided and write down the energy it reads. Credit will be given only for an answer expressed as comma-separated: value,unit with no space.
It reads 14647.4,kWh
